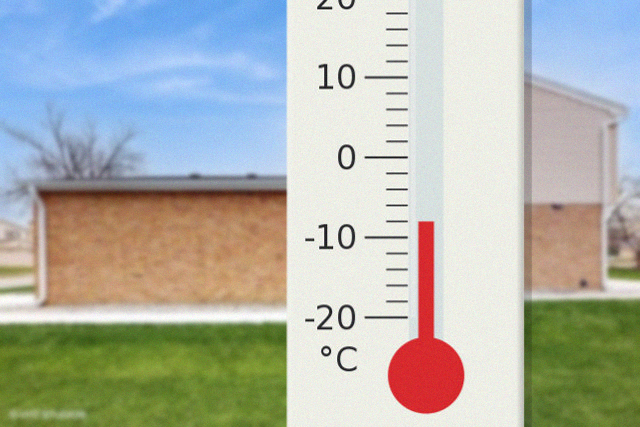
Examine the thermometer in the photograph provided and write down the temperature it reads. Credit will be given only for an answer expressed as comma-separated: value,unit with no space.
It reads -8,°C
